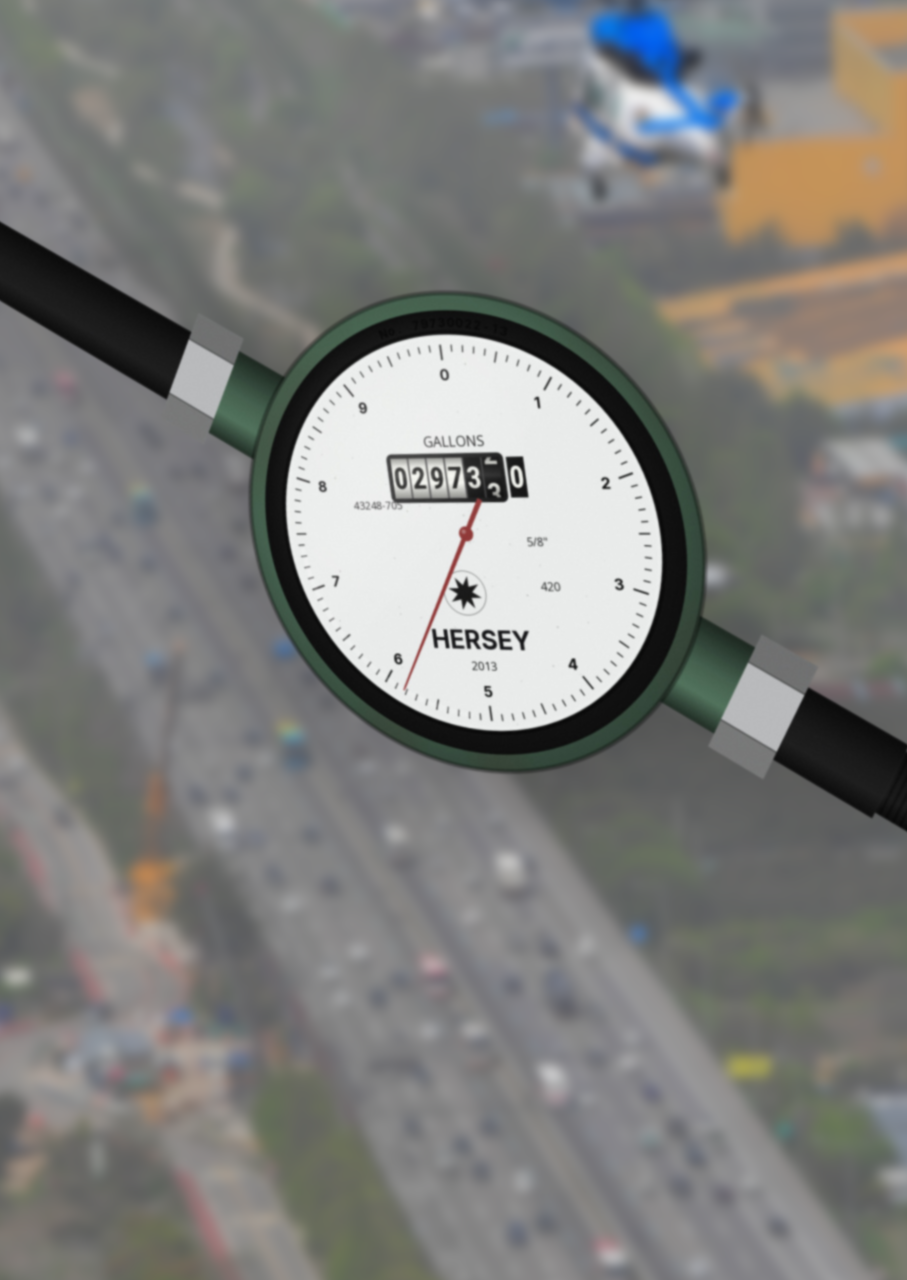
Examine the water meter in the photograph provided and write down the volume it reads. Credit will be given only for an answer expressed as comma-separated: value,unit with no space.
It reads 297325.8,gal
